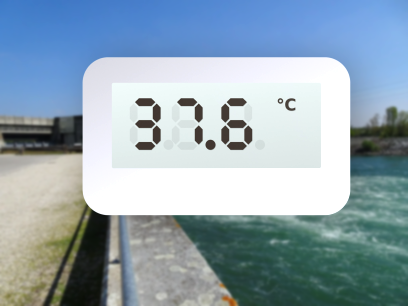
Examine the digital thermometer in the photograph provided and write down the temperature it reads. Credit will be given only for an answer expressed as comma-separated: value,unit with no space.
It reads 37.6,°C
